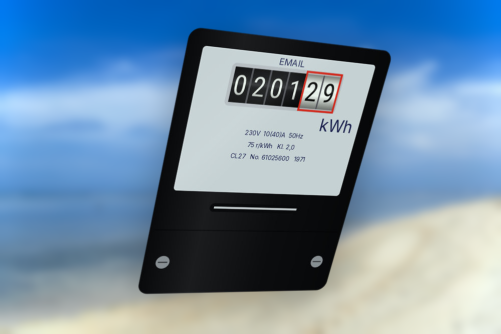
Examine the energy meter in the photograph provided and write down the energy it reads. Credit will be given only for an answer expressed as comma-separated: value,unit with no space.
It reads 201.29,kWh
